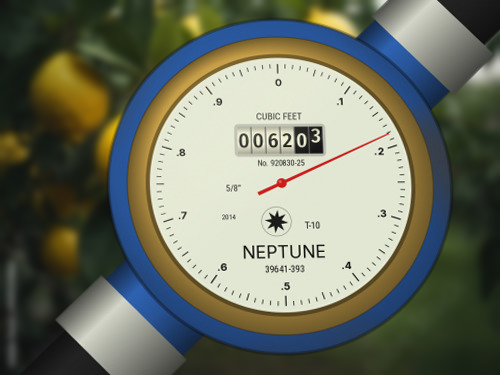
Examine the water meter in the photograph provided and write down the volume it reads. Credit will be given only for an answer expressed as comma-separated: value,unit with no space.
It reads 6203.18,ft³
